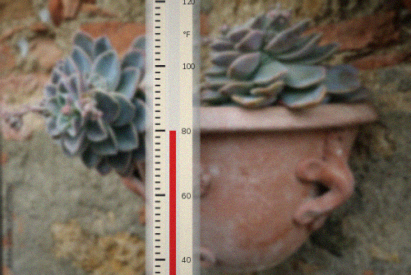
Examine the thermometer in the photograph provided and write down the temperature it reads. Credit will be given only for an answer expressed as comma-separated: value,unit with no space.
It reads 80,°F
